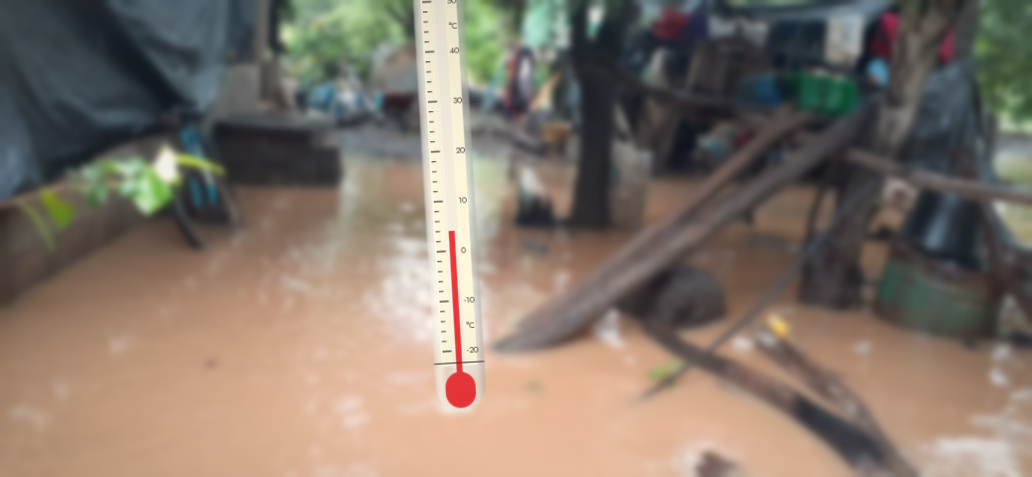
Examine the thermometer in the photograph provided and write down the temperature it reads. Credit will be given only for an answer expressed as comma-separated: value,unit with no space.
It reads 4,°C
